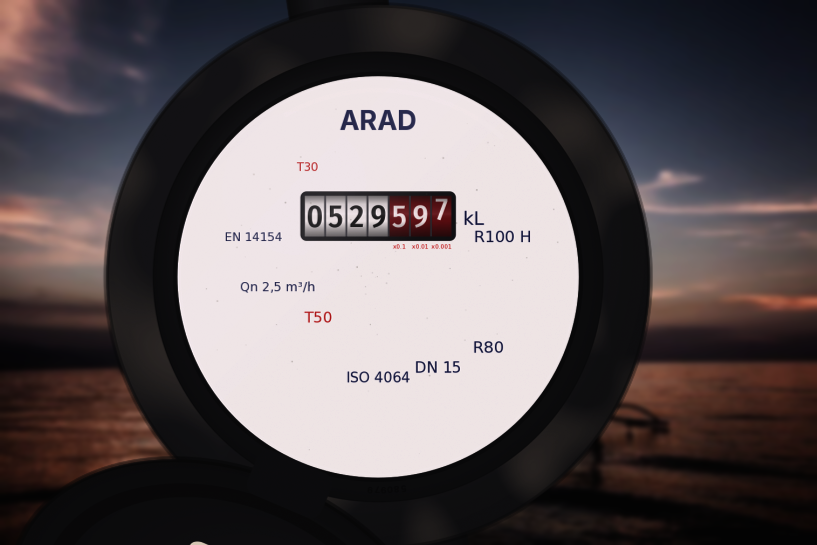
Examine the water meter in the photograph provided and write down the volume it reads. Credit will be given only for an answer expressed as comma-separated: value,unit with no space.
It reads 529.597,kL
